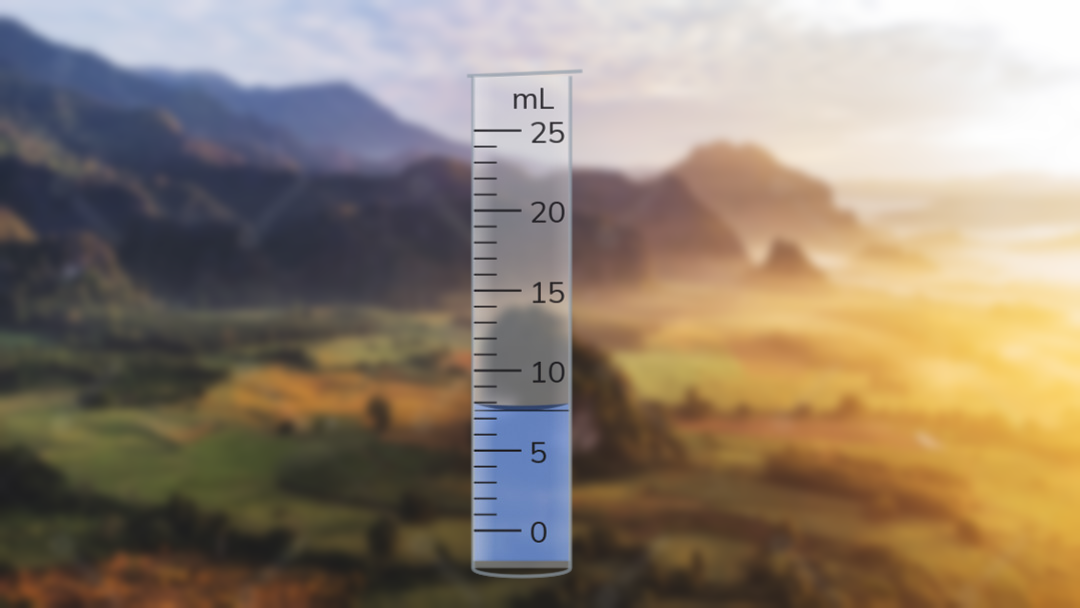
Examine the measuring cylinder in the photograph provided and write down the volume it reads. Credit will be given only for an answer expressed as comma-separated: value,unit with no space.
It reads 7.5,mL
